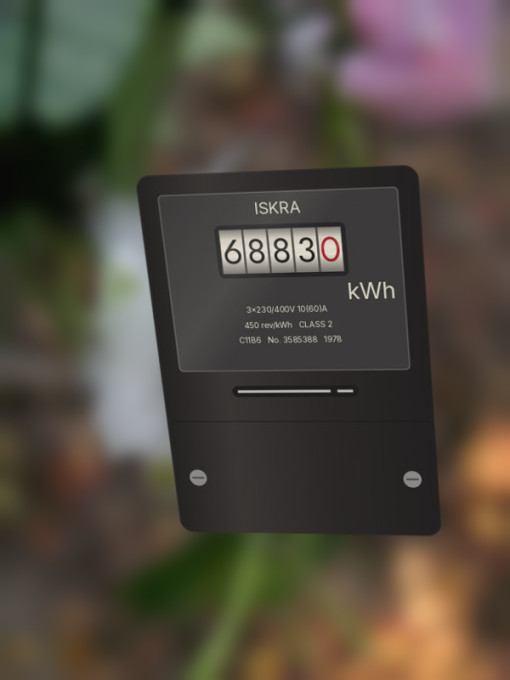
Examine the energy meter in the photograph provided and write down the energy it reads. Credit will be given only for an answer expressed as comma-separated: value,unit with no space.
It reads 6883.0,kWh
